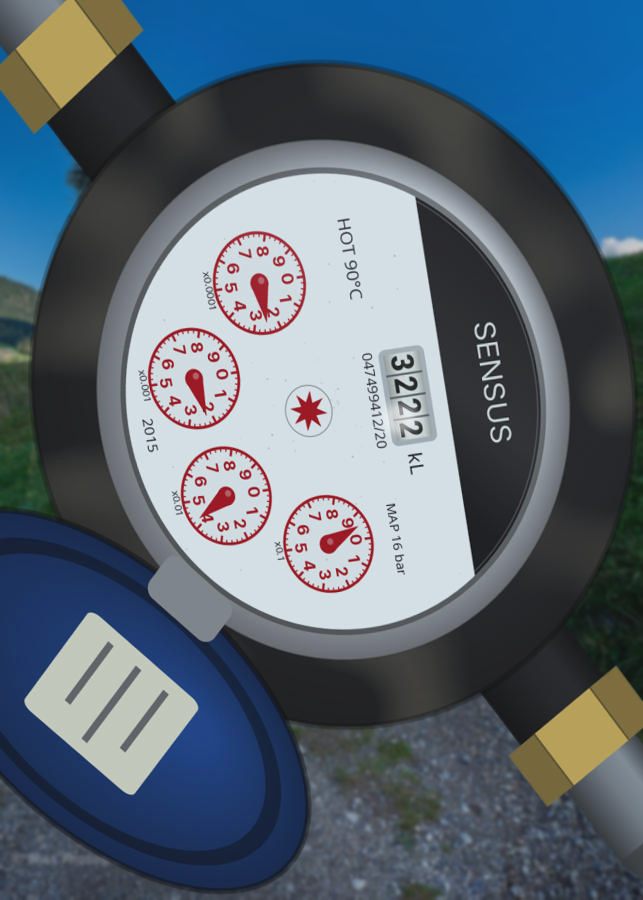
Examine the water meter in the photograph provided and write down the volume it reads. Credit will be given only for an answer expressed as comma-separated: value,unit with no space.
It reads 3221.9422,kL
